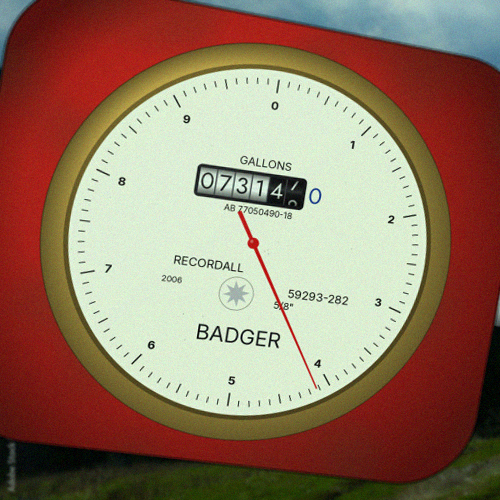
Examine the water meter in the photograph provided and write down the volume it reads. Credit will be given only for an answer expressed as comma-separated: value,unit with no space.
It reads 731474.1,gal
